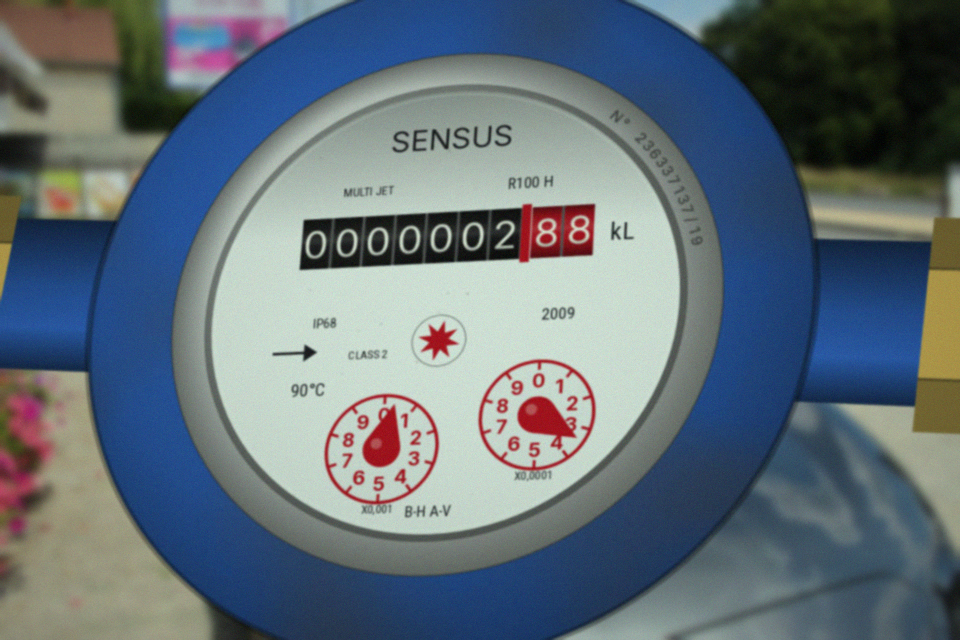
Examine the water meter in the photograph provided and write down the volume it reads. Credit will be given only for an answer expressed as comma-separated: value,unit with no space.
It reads 2.8803,kL
